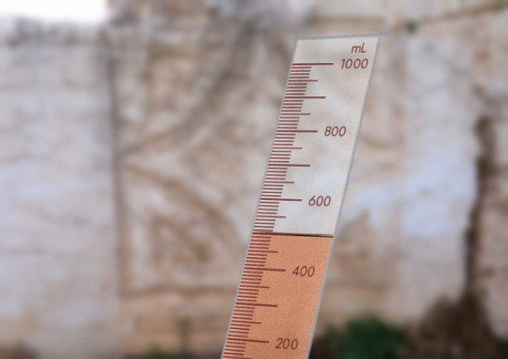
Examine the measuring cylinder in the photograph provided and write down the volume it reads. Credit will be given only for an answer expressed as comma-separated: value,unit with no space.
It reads 500,mL
